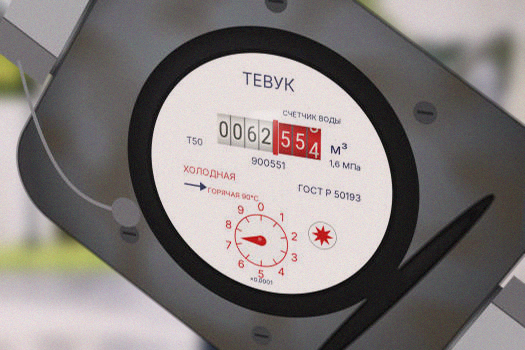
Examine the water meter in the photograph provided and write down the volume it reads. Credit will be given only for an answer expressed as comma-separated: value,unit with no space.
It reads 62.5537,m³
